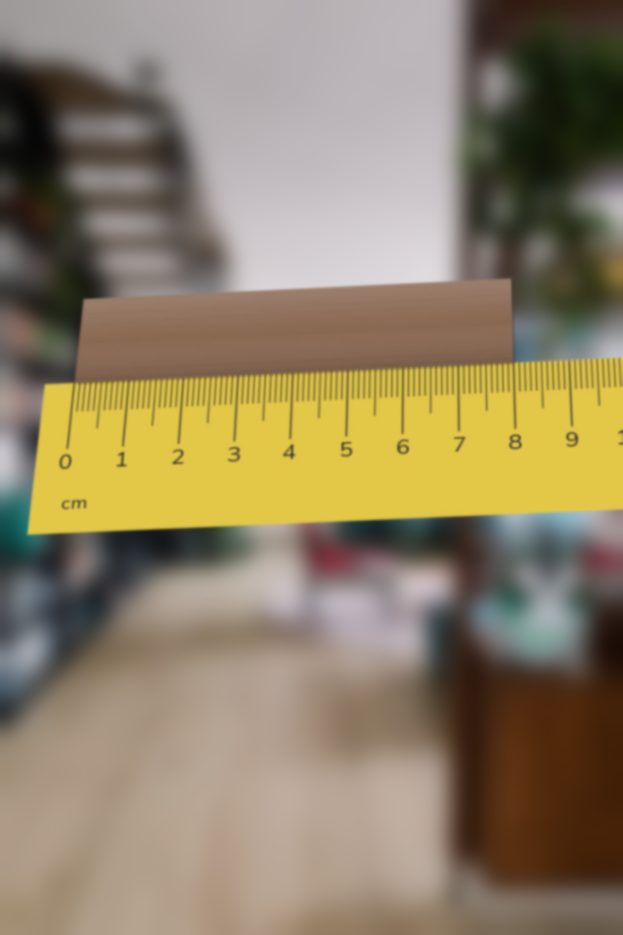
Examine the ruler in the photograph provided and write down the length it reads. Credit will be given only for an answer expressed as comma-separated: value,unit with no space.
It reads 8,cm
